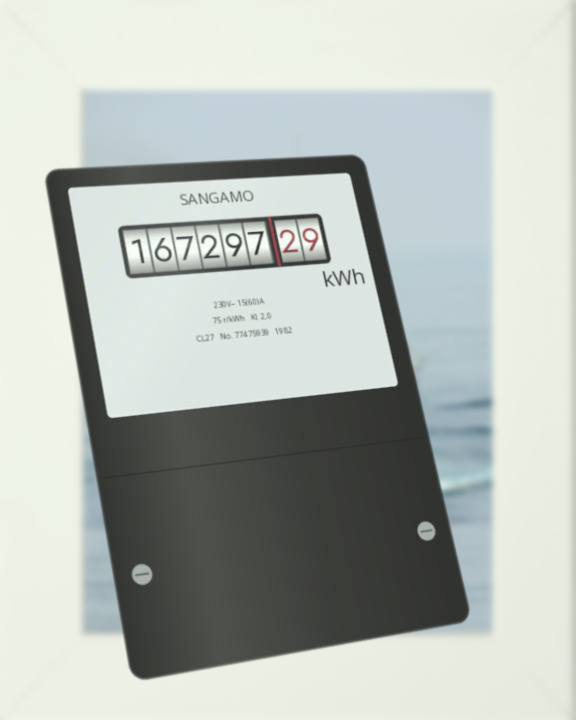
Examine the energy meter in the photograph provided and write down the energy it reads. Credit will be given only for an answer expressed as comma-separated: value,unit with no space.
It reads 167297.29,kWh
